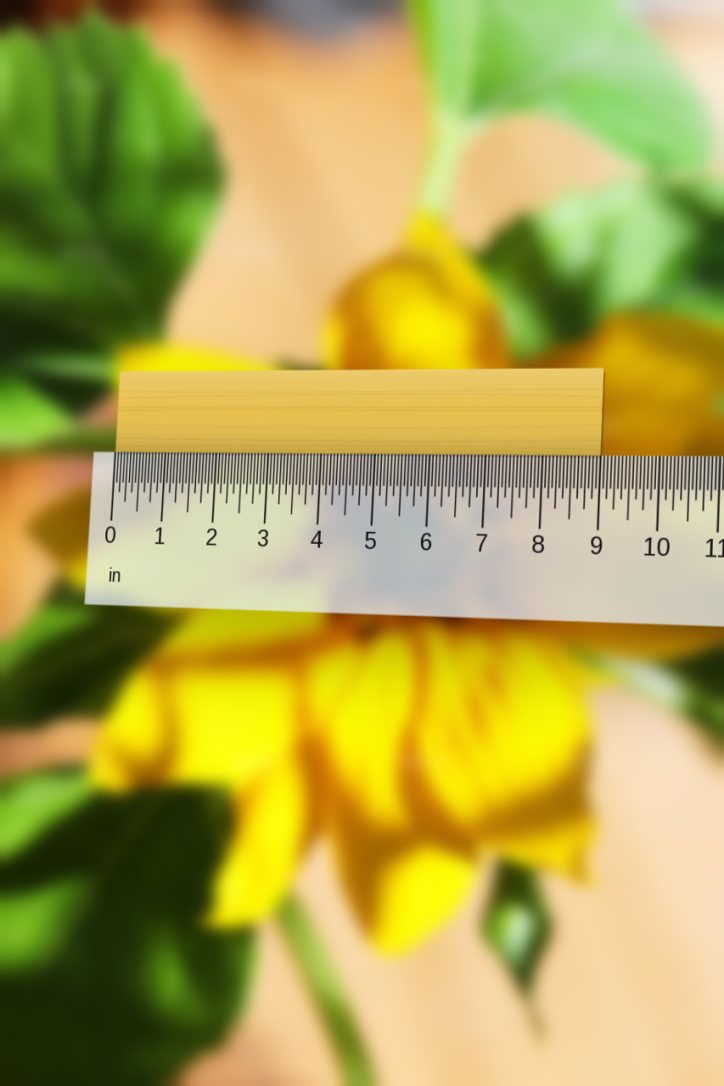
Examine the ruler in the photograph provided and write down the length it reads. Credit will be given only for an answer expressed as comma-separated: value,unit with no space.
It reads 9,in
